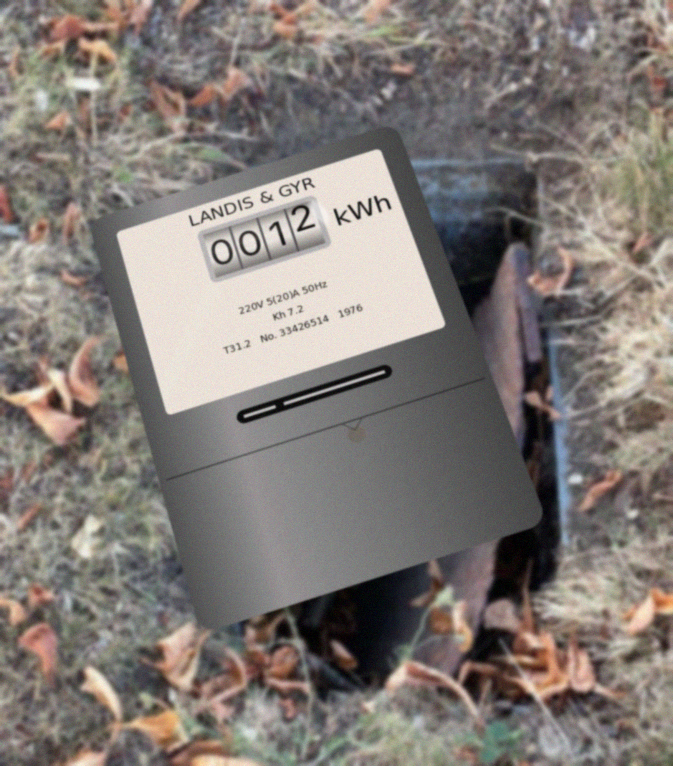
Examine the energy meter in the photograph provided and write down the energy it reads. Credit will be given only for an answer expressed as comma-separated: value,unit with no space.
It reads 12,kWh
